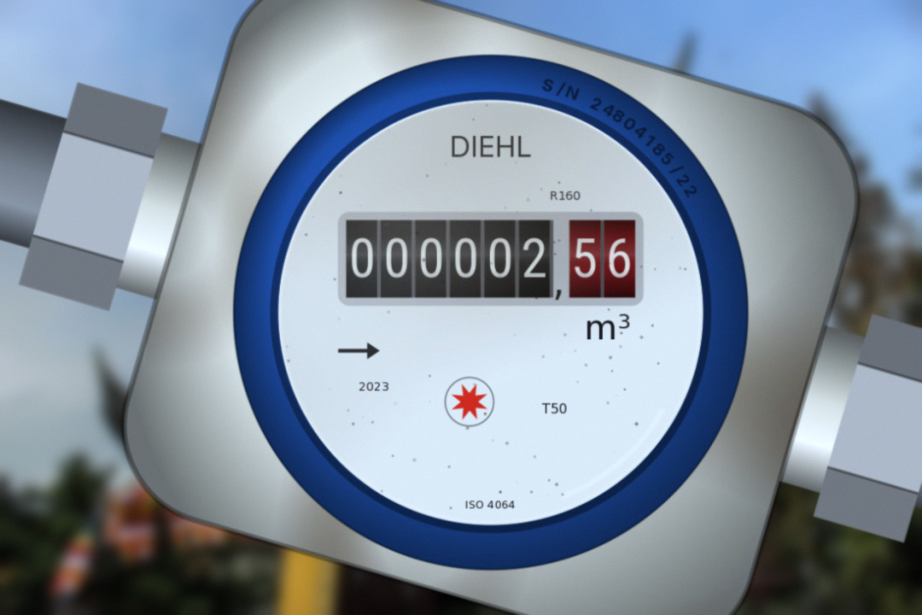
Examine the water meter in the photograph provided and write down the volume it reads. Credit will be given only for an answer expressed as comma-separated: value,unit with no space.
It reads 2.56,m³
